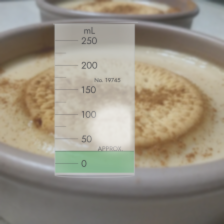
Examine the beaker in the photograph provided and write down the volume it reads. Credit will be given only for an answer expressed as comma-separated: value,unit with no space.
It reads 25,mL
